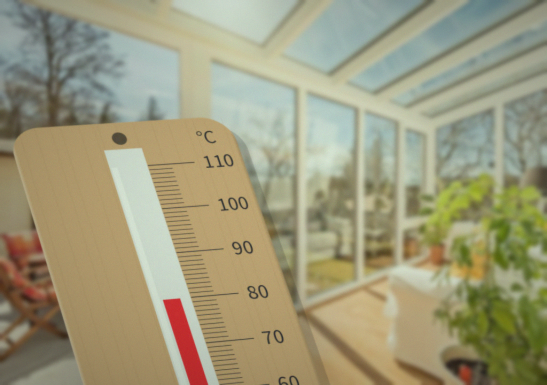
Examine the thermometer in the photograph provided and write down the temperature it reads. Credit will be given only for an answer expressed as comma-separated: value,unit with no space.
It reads 80,°C
